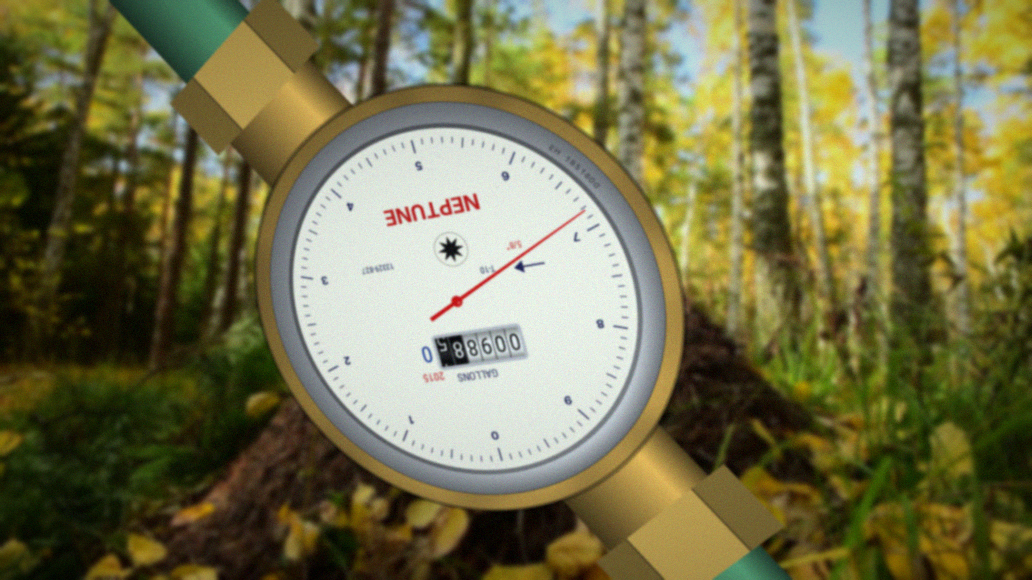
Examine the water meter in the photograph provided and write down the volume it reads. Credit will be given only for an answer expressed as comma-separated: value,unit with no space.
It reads 98846.8,gal
